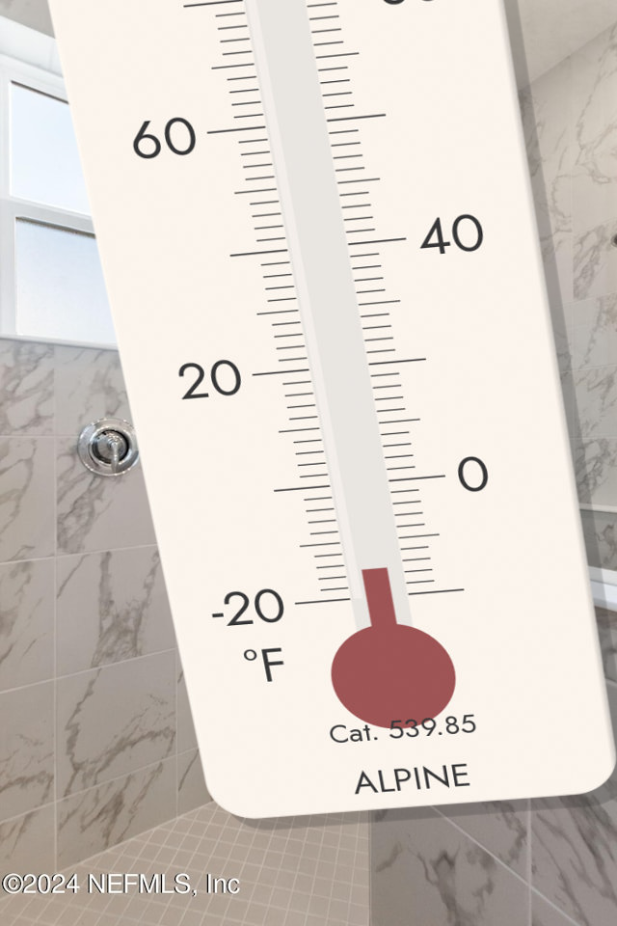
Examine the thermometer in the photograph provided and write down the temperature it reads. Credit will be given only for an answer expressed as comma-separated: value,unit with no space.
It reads -15,°F
